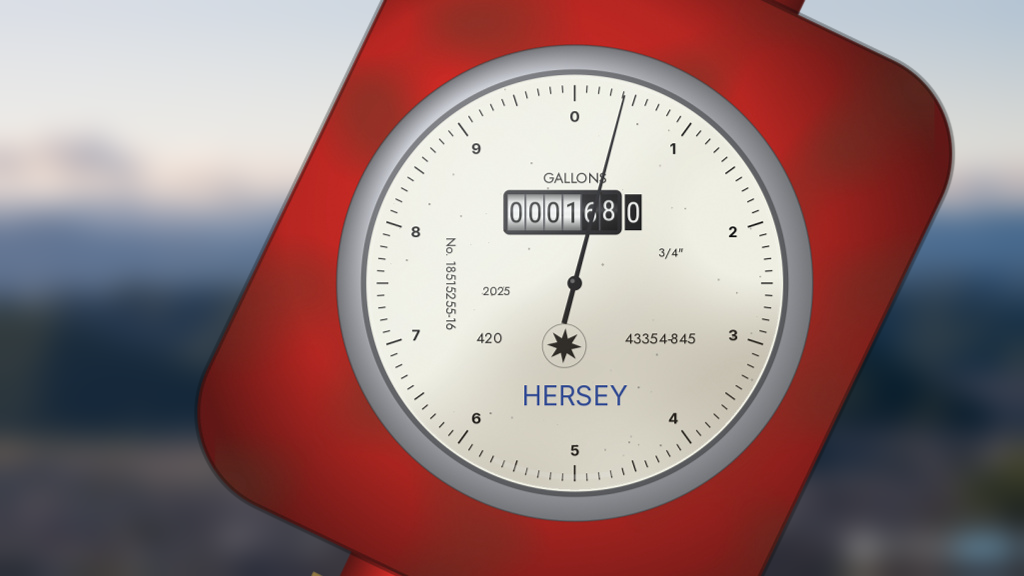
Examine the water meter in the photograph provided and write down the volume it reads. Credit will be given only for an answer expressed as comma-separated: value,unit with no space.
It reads 1680.4,gal
